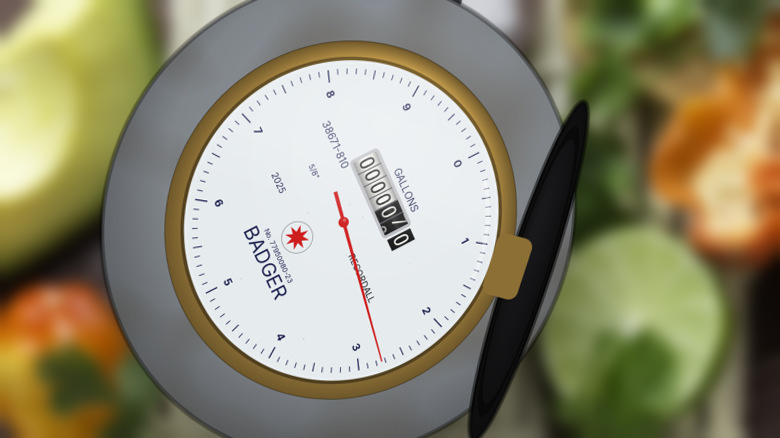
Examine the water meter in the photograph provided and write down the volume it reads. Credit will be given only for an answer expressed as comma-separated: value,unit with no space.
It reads 72.7,gal
